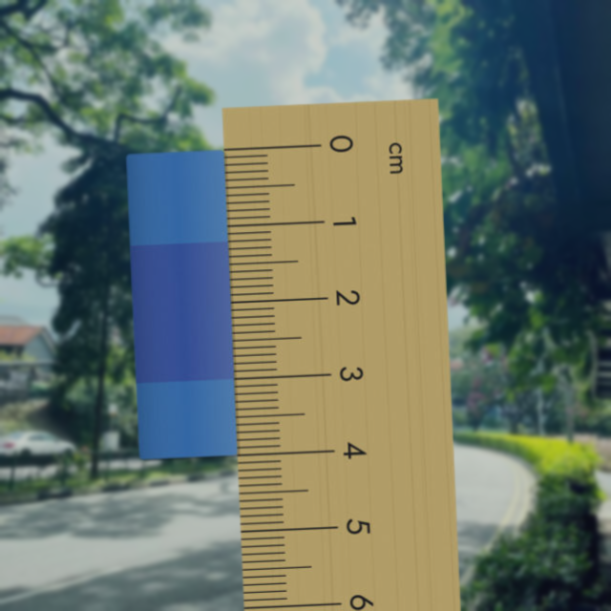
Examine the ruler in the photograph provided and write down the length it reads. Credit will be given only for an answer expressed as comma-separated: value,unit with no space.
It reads 4,cm
